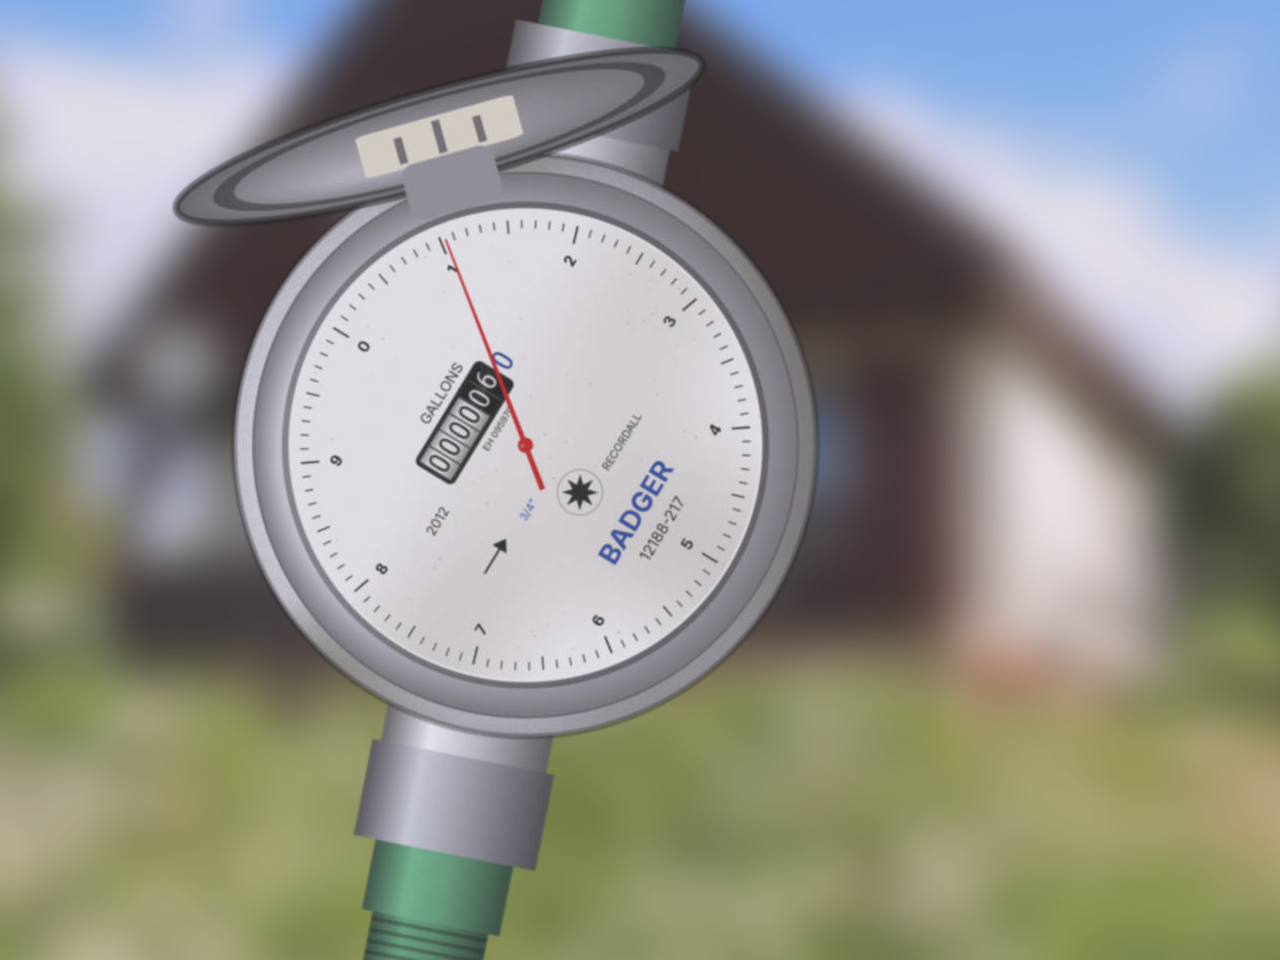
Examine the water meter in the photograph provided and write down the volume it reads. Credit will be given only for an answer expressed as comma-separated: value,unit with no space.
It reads 61.0,gal
